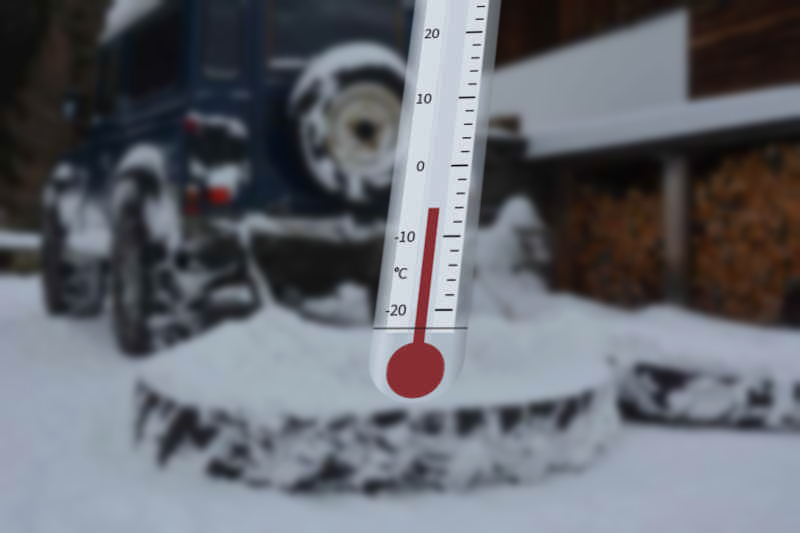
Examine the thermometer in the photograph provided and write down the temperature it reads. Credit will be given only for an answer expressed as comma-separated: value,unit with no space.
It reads -6,°C
